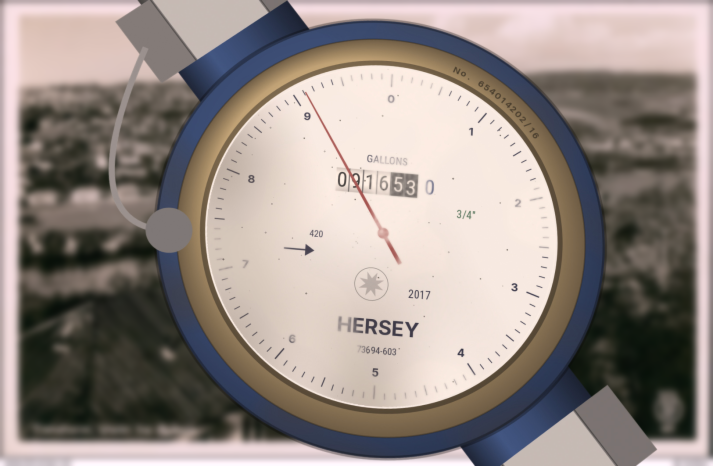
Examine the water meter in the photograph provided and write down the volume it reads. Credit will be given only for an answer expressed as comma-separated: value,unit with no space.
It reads 916529.1,gal
